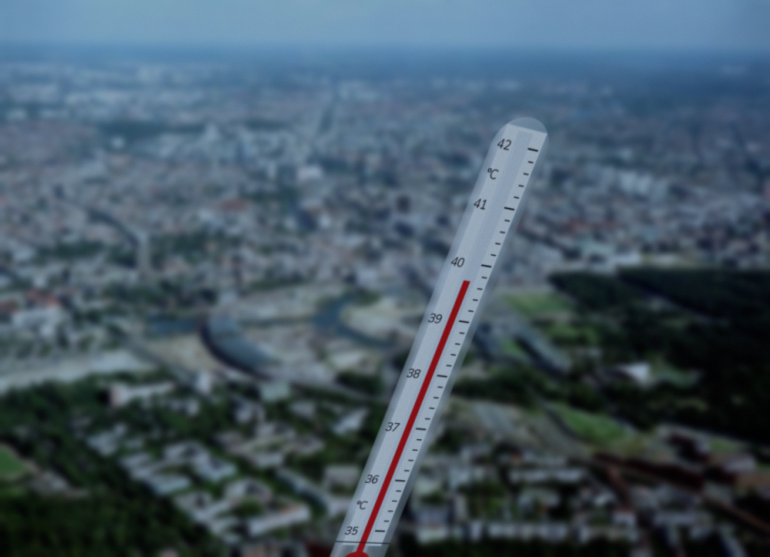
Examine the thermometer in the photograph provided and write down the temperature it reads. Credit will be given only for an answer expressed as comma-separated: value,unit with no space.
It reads 39.7,°C
